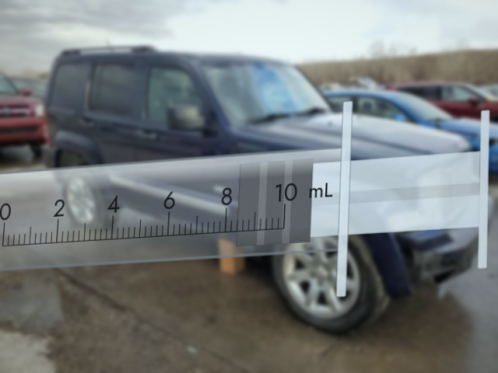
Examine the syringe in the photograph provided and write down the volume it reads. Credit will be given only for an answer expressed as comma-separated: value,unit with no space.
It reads 8.4,mL
